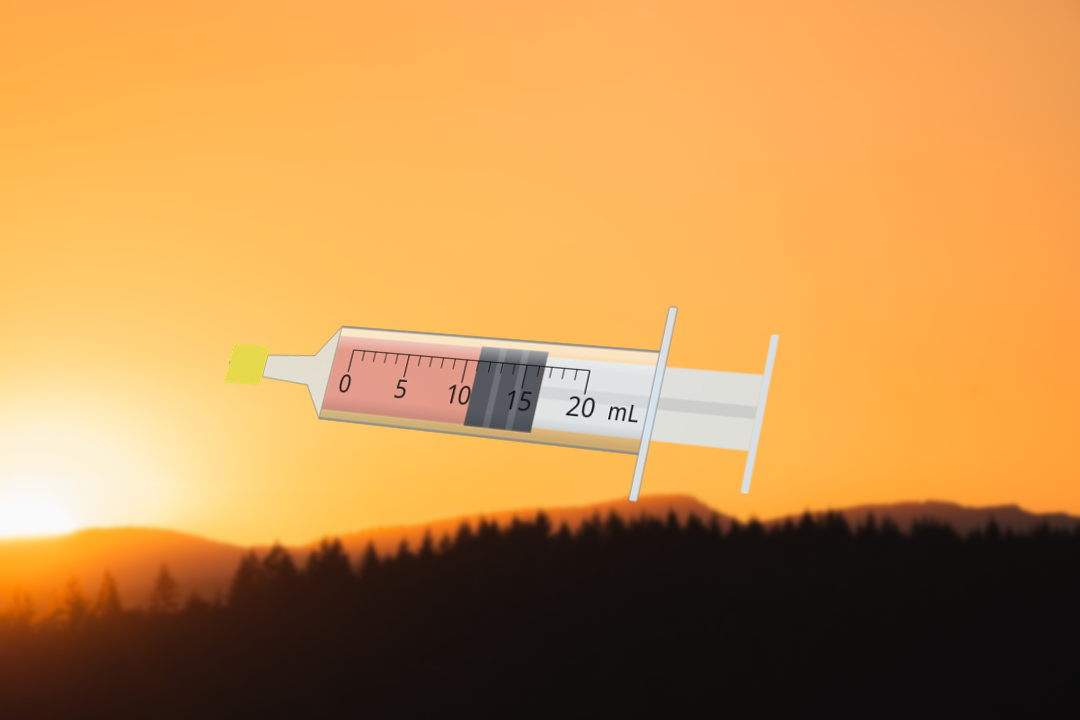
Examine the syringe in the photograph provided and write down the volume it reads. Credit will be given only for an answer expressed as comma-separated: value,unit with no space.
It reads 11,mL
